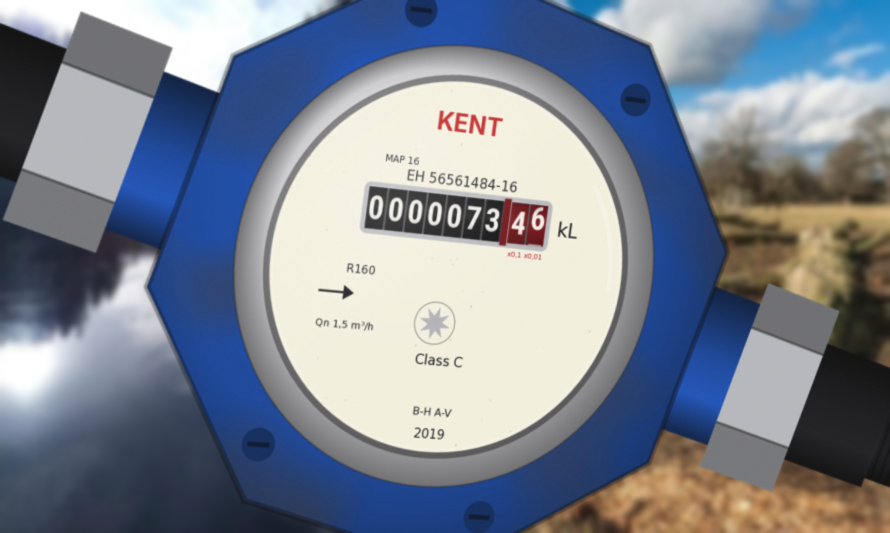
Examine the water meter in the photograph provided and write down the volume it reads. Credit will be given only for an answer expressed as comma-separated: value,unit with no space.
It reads 73.46,kL
